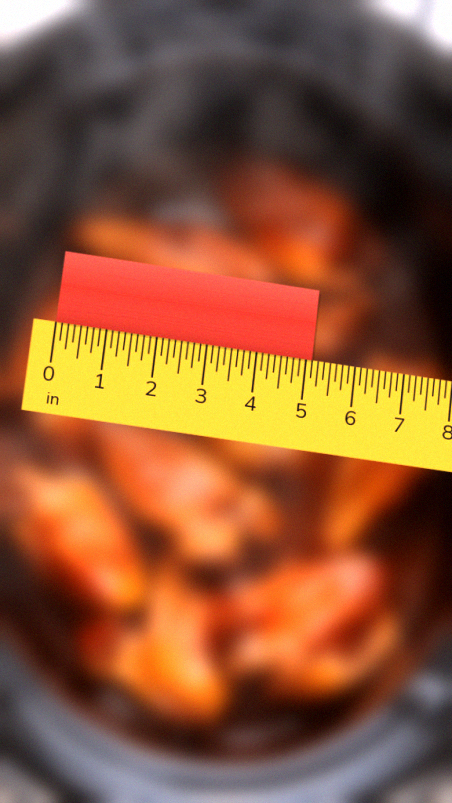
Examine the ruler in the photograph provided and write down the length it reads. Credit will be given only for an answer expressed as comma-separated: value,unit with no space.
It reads 5.125,in
